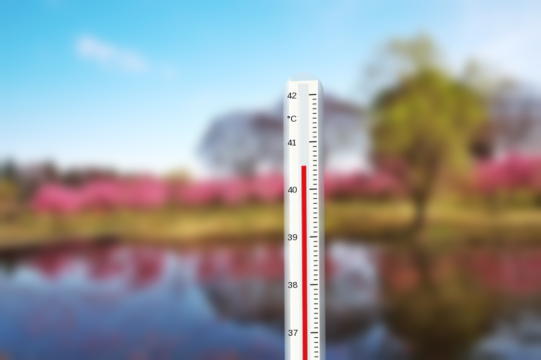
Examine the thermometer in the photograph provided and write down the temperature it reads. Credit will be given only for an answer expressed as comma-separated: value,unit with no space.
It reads 40.5,°C
